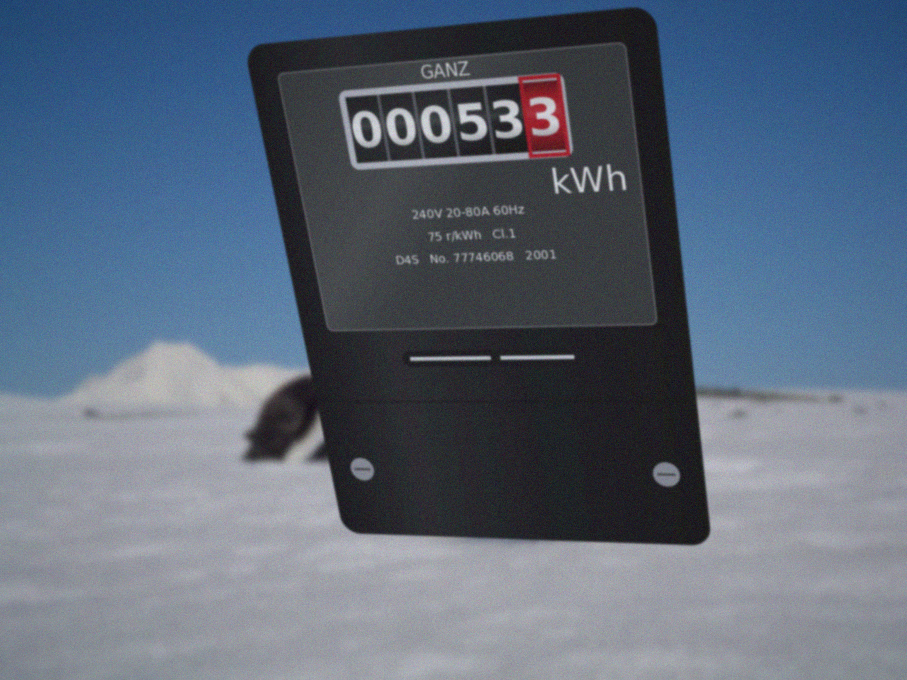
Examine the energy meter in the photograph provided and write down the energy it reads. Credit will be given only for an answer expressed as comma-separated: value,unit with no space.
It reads 53.3,kWh
